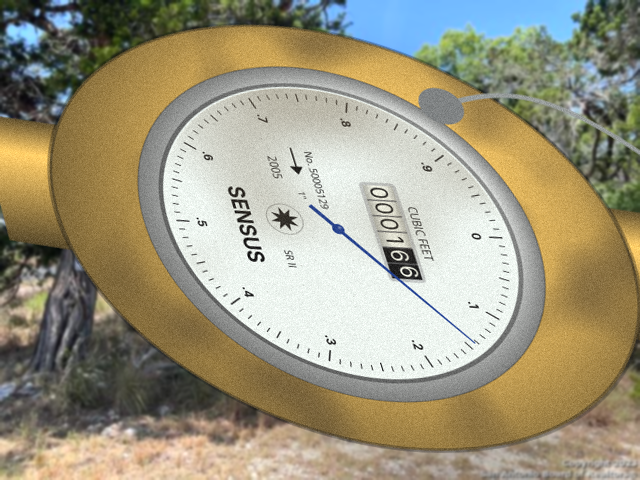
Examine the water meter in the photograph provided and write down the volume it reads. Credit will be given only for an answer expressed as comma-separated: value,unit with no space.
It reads 166.14,ft³
